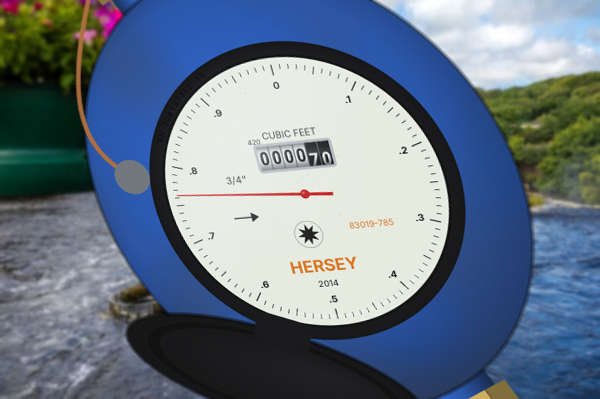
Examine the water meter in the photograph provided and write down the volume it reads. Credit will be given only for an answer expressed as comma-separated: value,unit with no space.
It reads 69.76,ft³
